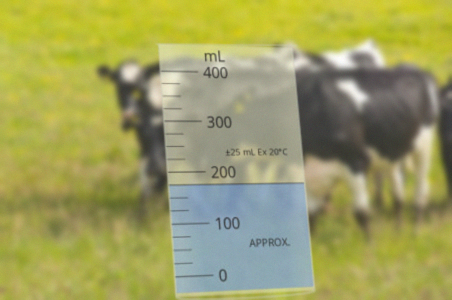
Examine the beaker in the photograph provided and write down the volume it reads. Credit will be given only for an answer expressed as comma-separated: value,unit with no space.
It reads 175,mL
